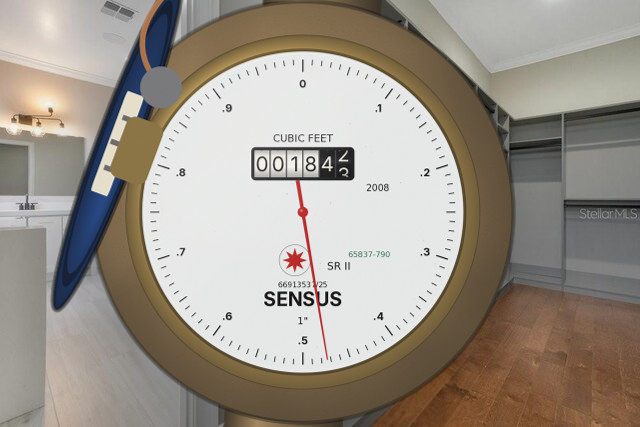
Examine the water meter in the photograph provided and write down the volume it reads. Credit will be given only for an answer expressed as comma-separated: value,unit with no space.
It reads 1842.47,ft³
